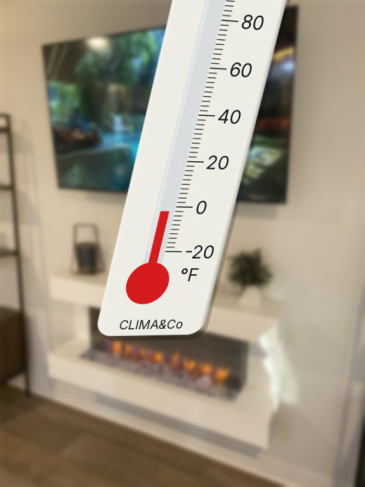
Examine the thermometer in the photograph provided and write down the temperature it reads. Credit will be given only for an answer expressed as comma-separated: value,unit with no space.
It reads -2,°F
